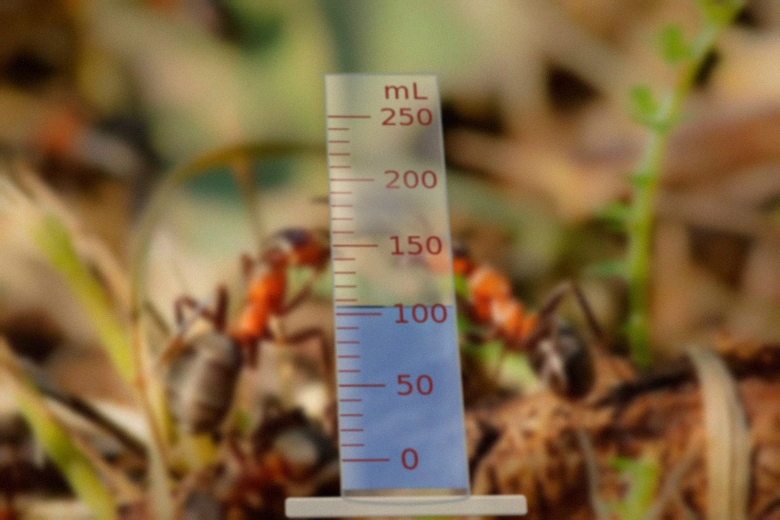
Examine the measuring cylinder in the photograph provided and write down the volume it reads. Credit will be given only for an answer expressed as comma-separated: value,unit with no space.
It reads 105,mL
